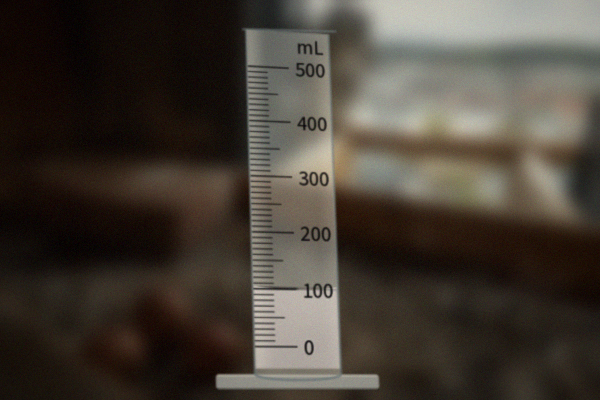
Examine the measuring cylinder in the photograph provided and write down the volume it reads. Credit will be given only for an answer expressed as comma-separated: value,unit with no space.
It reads 100,mL
